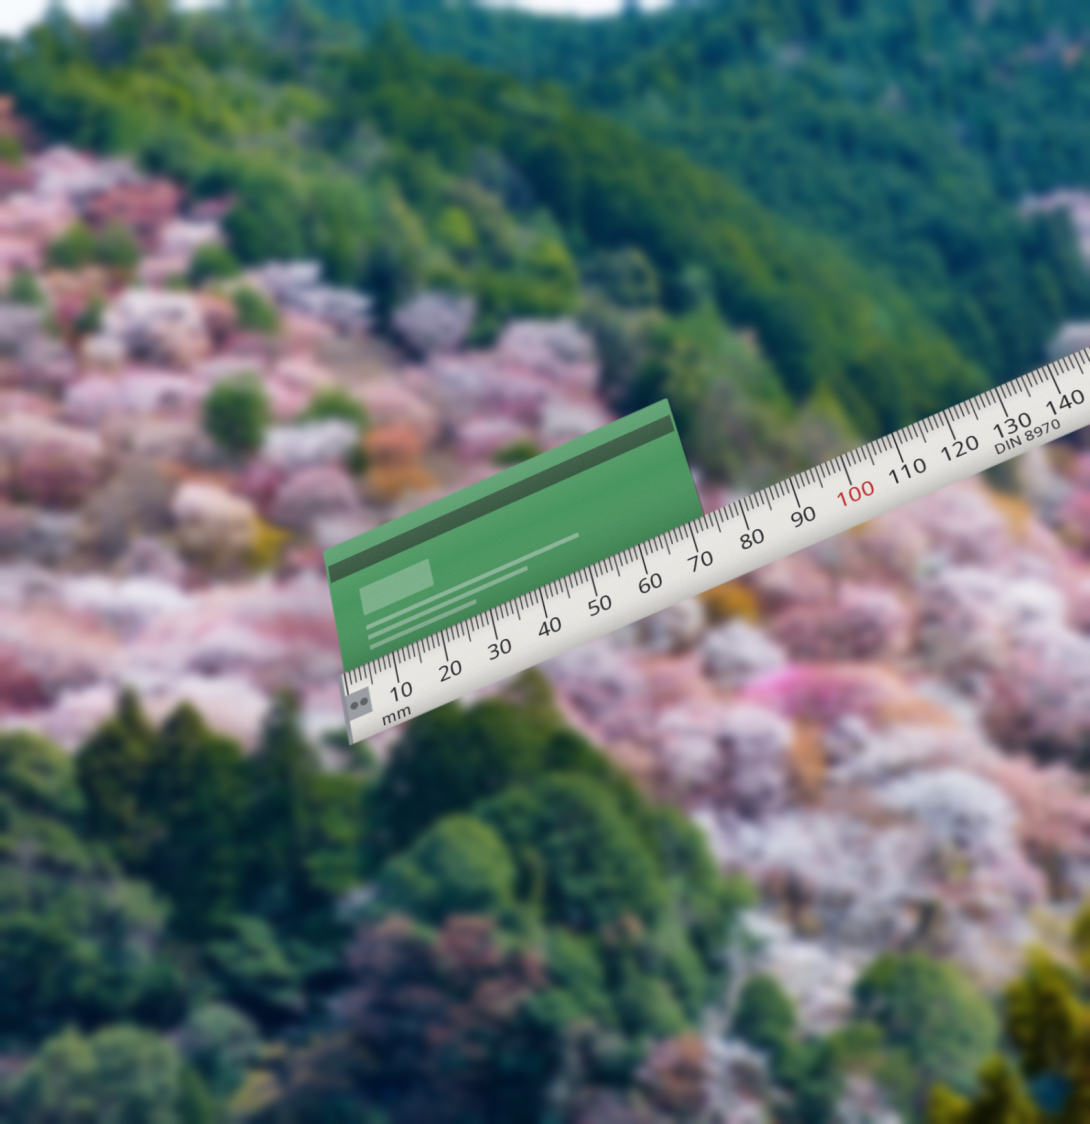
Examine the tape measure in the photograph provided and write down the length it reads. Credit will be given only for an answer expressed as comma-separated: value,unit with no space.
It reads 73,mm
